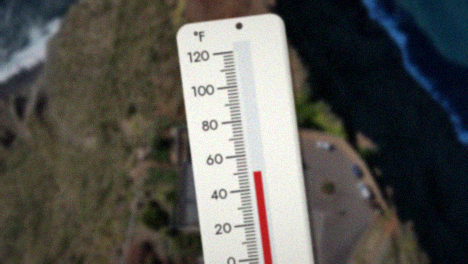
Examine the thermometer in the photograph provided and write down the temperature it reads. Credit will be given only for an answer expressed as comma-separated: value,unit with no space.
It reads 50,°F
